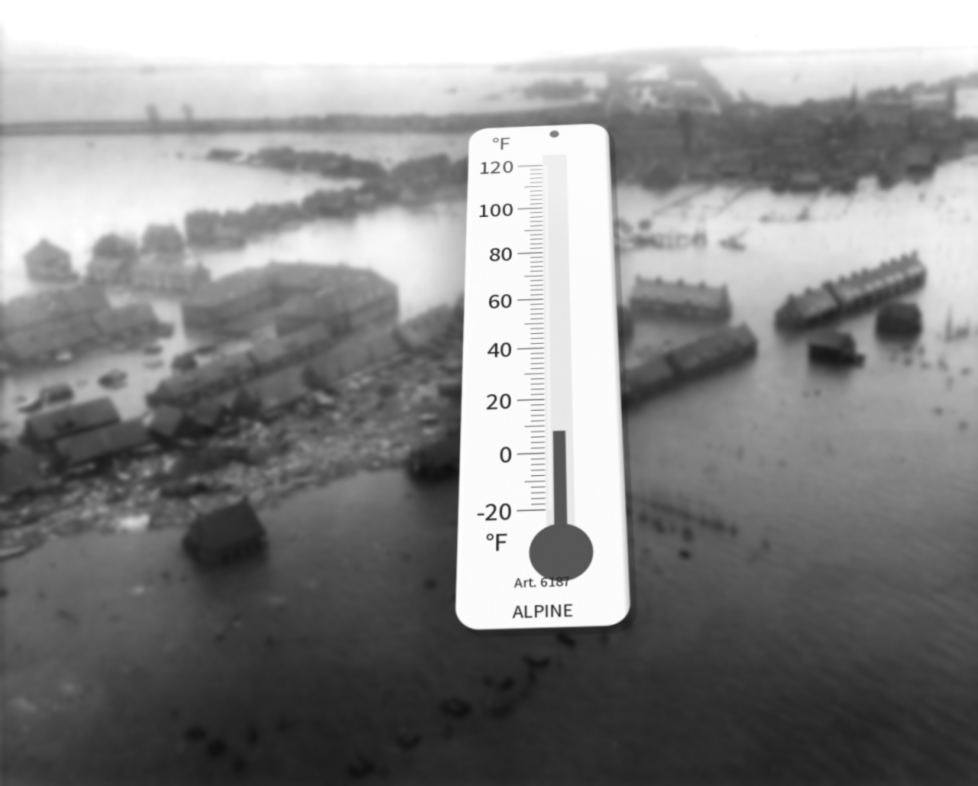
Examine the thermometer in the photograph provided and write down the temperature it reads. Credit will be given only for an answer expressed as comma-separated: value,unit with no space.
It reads 8,°F
